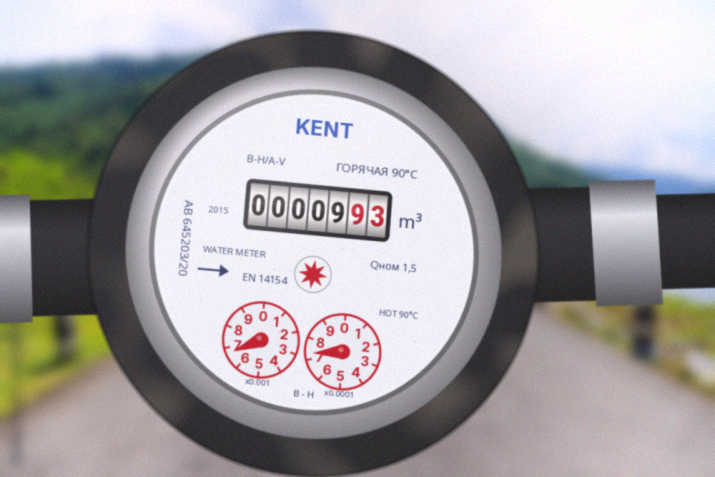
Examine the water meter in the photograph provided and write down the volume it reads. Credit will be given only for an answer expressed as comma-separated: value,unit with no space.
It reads 9.9367,m³
